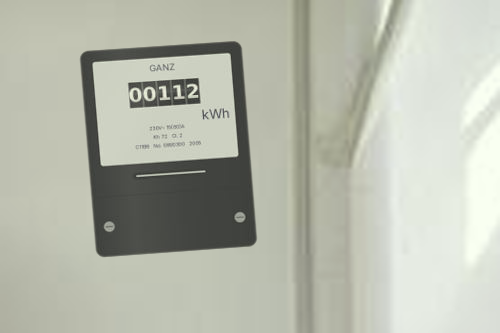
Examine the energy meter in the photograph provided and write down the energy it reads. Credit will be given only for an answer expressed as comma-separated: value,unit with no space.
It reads 112,kWh
